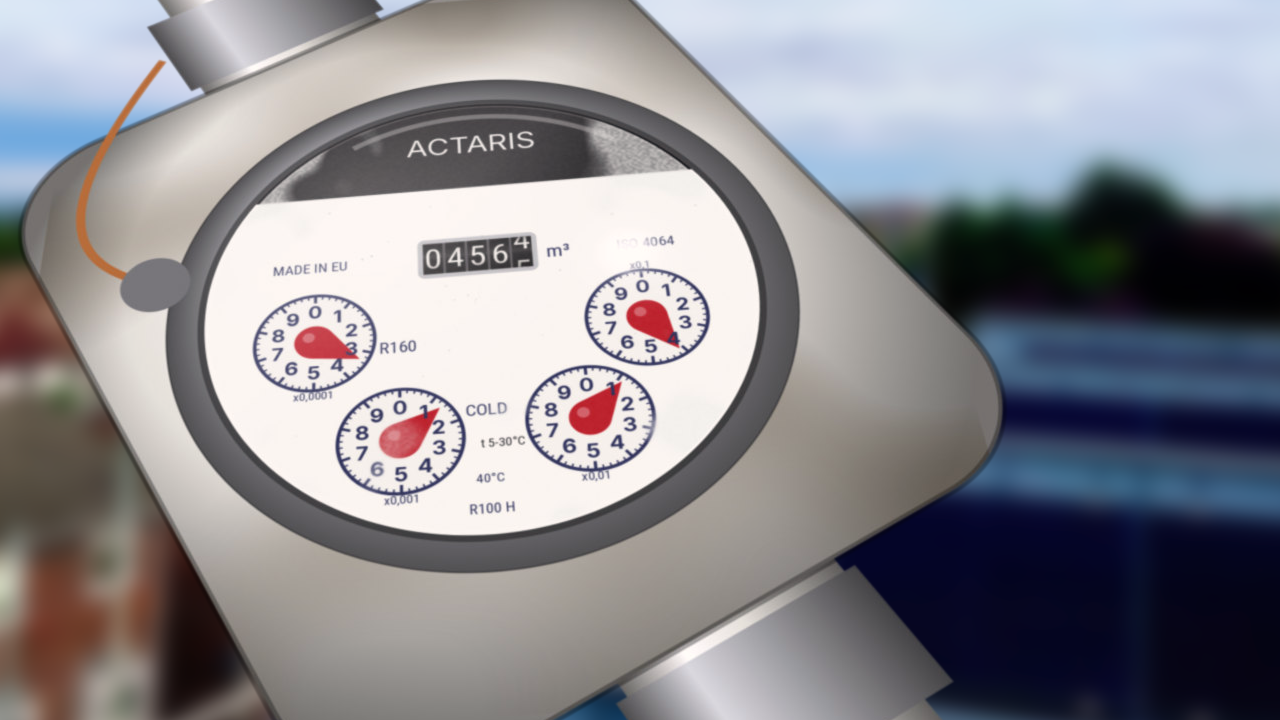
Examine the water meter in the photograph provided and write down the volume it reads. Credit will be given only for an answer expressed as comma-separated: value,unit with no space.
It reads 4564.4113,m³
